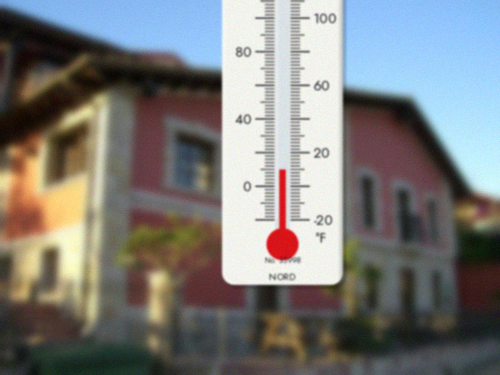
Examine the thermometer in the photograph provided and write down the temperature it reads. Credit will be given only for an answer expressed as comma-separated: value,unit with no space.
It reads 10,°F
